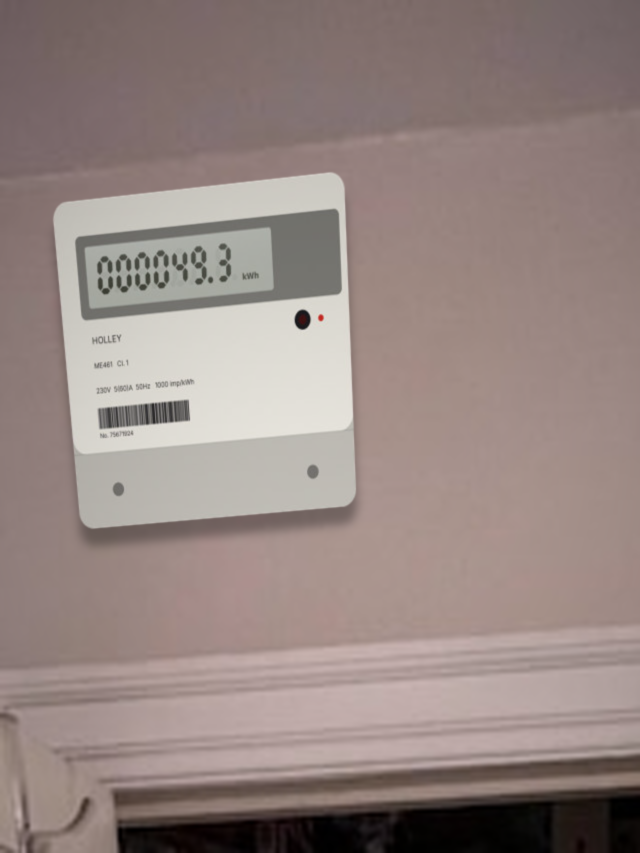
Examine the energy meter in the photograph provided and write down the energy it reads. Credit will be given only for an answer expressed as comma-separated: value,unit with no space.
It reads 49.3,kWh
